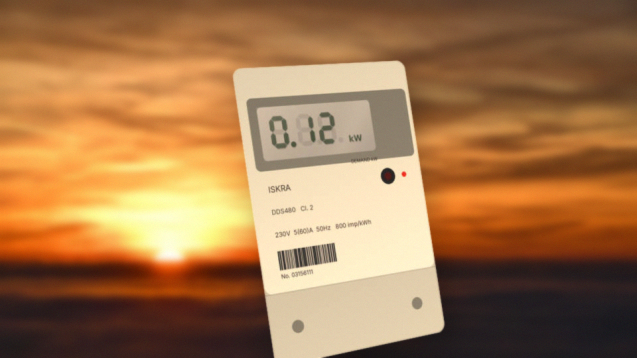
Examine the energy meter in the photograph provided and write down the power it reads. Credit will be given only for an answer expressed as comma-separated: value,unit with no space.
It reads 0.12,kW
